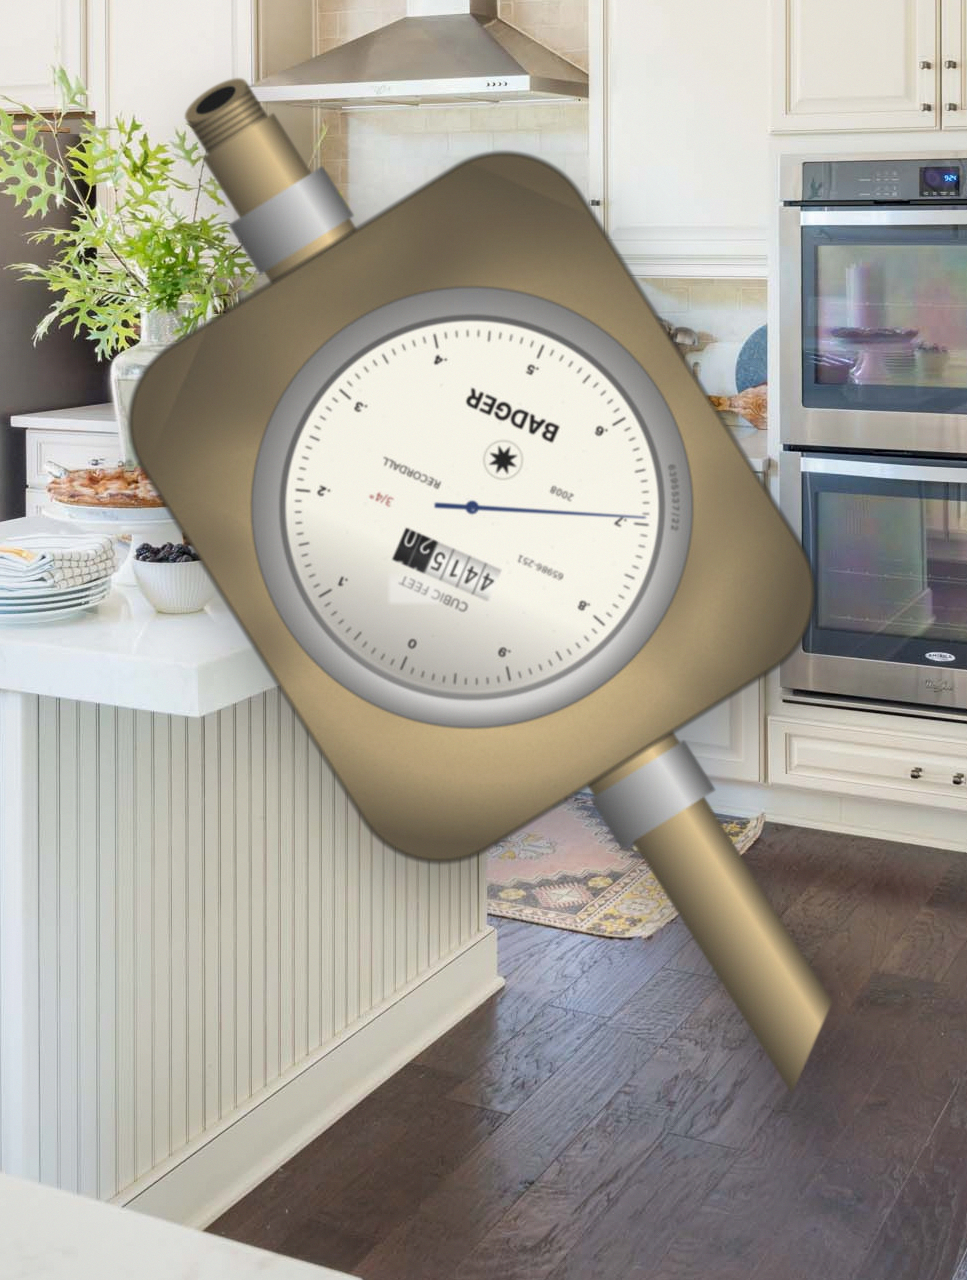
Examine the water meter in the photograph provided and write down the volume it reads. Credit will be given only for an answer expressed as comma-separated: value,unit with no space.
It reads 441519.69,ft³
